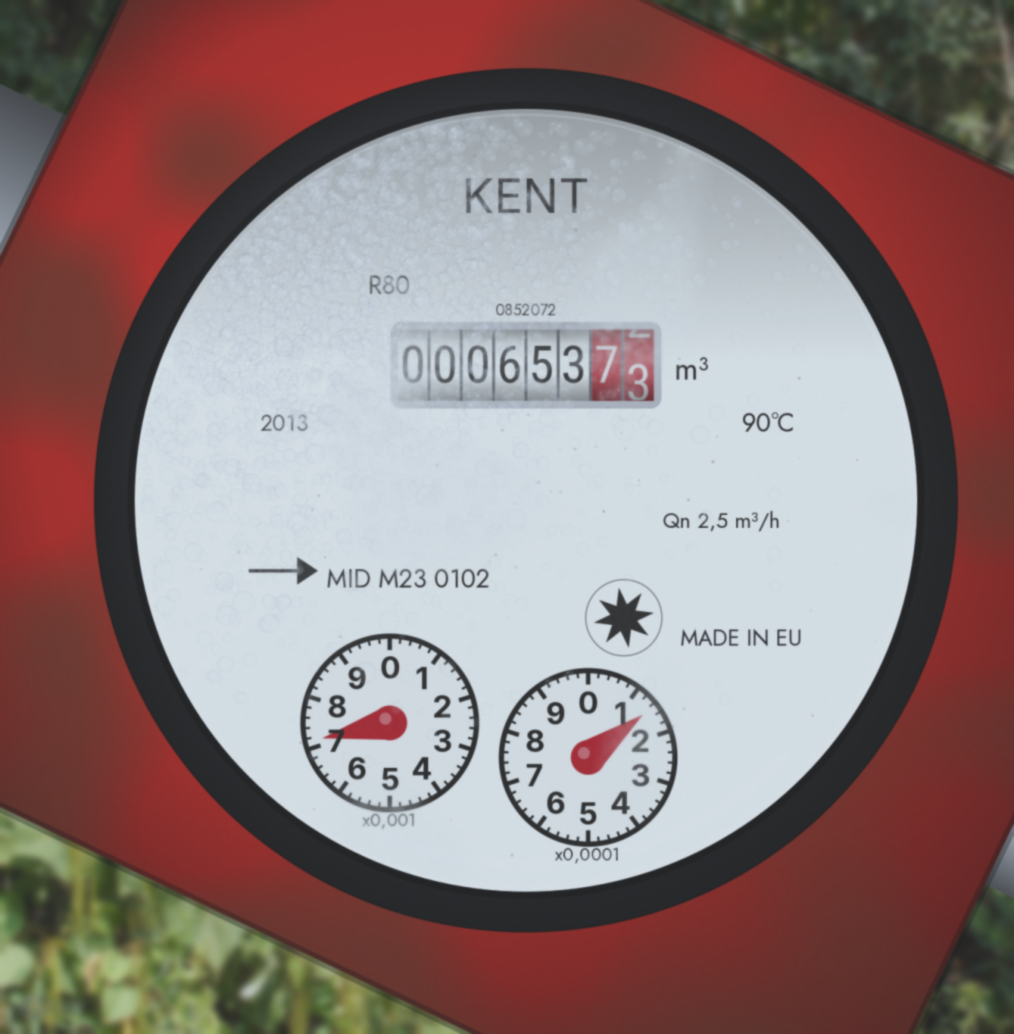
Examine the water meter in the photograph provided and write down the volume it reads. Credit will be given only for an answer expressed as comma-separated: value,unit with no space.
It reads 653.7271,m³
